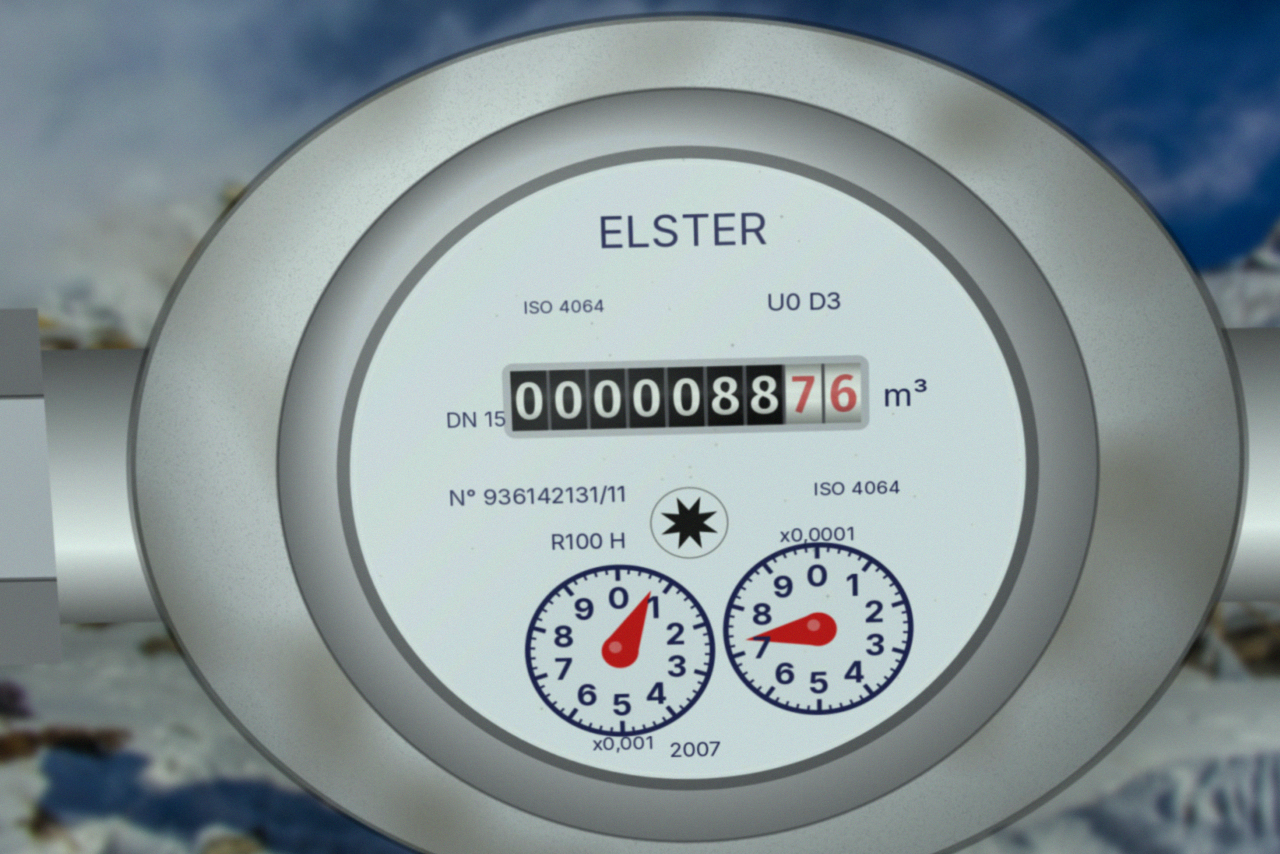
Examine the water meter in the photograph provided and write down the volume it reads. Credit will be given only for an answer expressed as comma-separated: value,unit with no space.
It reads 88.7607,m³
